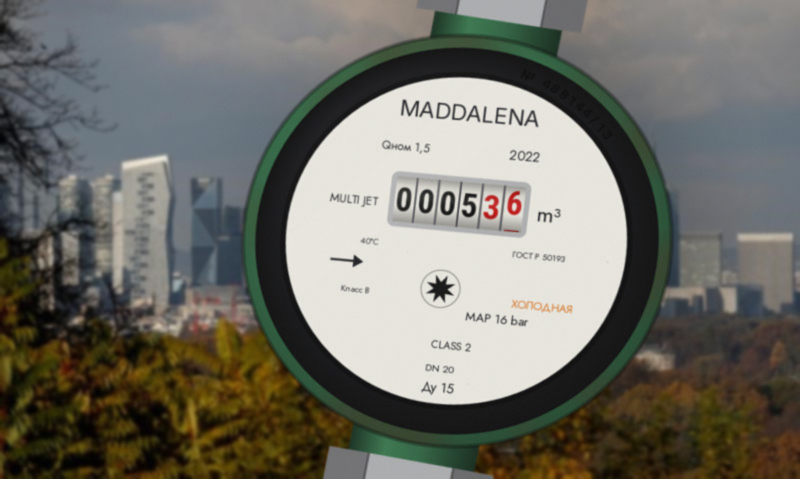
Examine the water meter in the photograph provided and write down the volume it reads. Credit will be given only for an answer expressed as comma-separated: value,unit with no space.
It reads 5.36,m³
